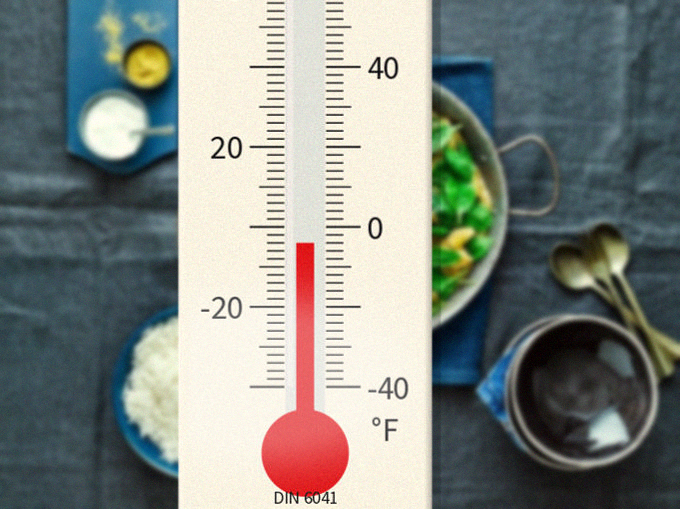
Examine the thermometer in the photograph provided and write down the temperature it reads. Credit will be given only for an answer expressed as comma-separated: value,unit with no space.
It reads -4,°F
